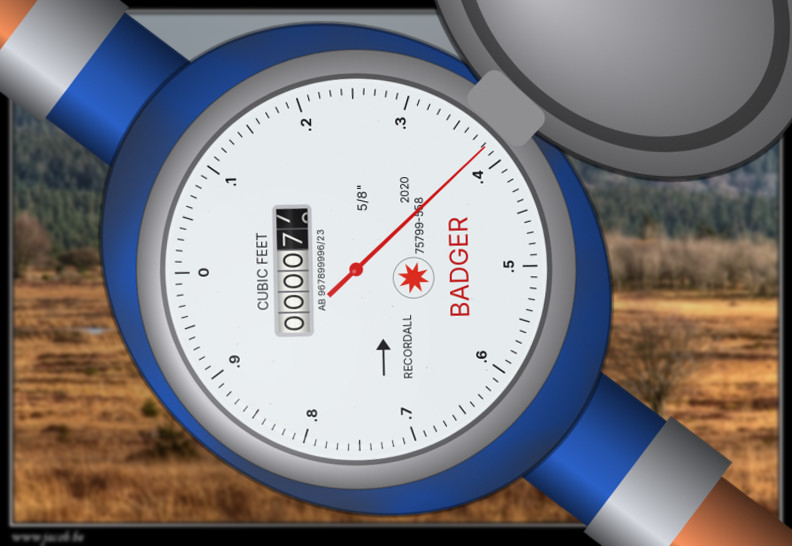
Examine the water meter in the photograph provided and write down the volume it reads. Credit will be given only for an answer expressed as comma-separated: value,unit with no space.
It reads 77.38,ft³
